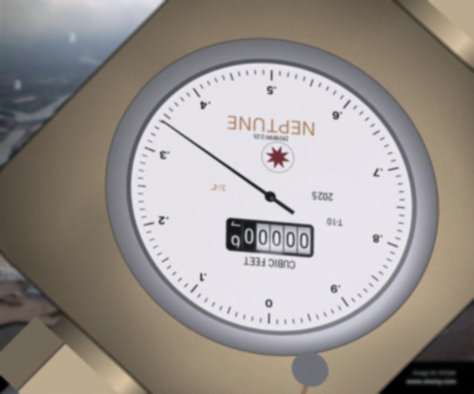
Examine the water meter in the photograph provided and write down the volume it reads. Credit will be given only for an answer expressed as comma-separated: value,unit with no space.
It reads 6.34,ft³
